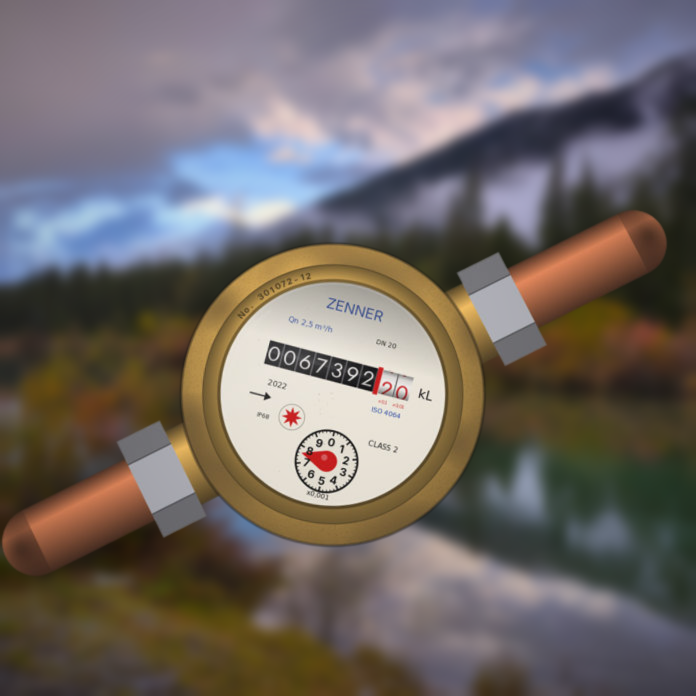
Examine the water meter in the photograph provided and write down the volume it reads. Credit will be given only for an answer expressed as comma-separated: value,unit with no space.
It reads 67392.197,kL
